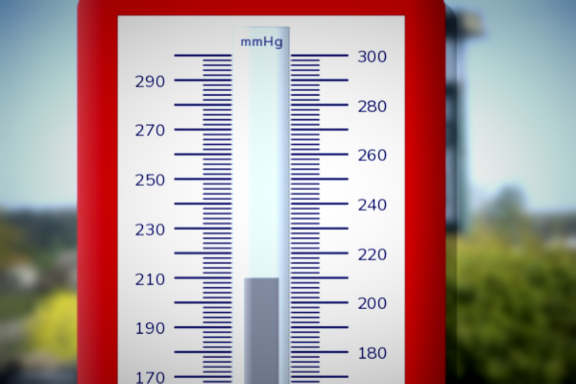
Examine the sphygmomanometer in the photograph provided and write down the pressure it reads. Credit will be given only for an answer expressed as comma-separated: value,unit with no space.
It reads 210,mmHg
